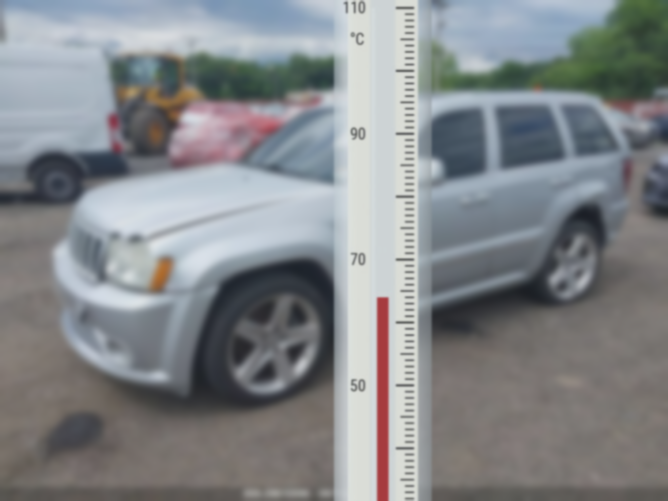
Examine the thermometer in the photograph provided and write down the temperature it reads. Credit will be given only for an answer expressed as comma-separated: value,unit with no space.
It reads 64,°C
